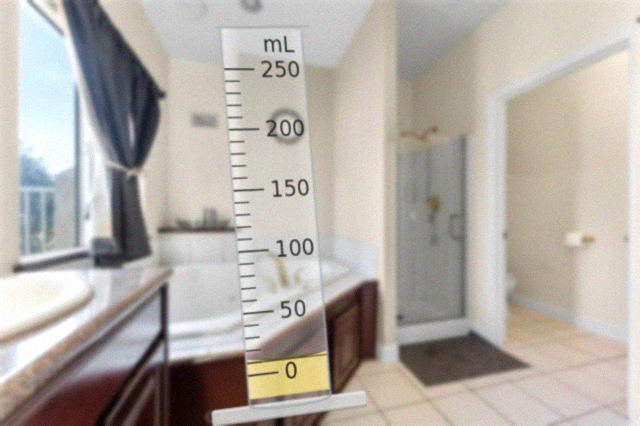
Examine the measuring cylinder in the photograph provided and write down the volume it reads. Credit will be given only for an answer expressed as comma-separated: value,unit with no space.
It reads 10,mL
